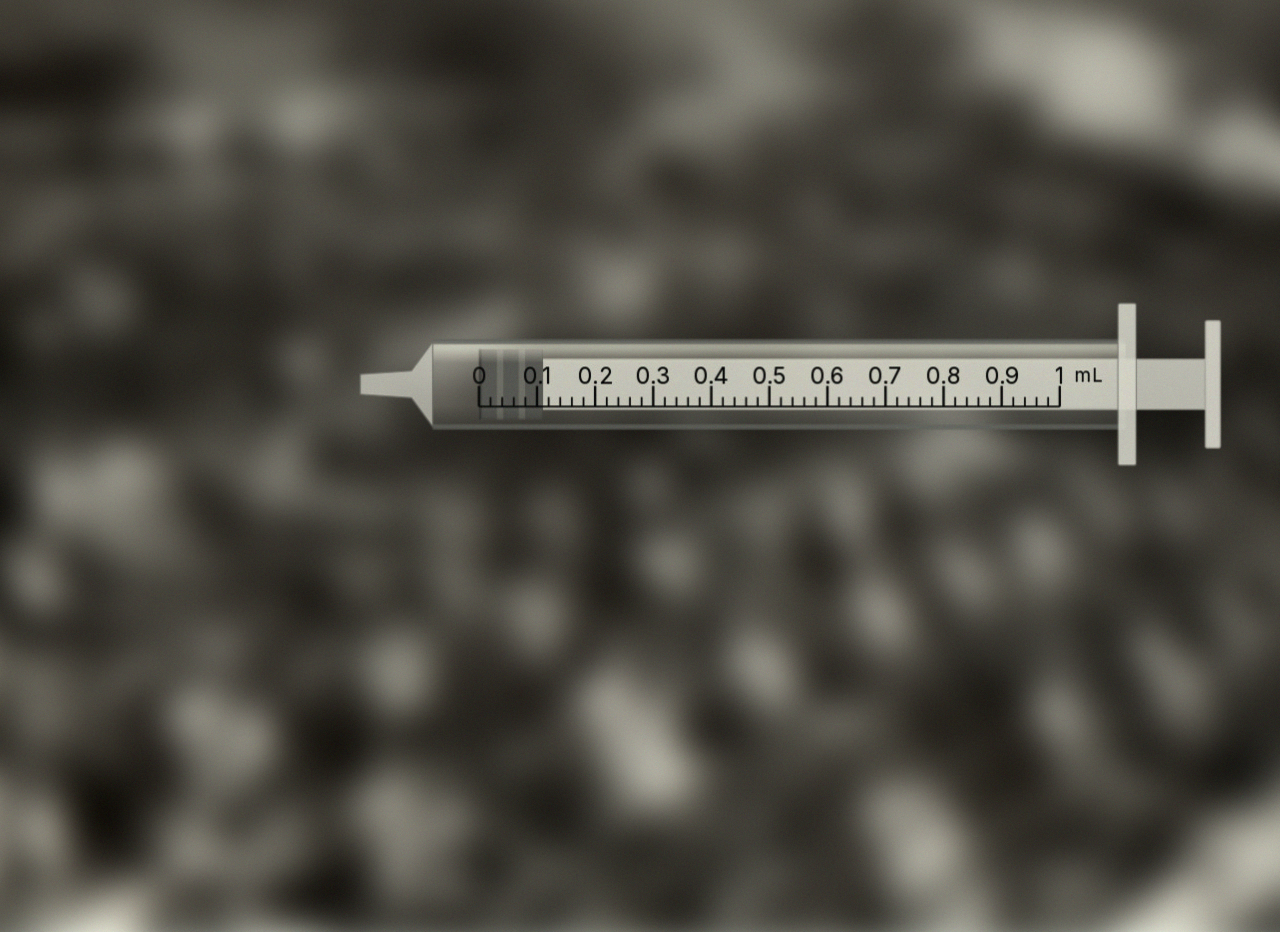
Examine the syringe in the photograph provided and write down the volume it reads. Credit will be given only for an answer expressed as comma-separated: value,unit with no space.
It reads 0,mL
